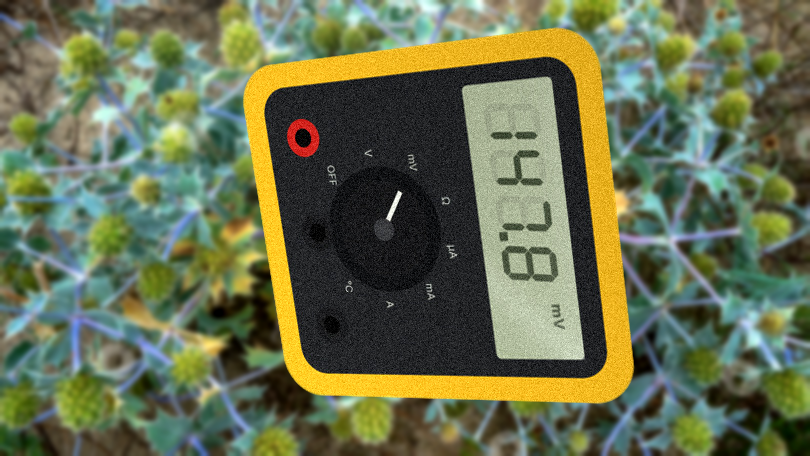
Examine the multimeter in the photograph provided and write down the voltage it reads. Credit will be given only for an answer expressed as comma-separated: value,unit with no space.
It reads 147.8,mV
